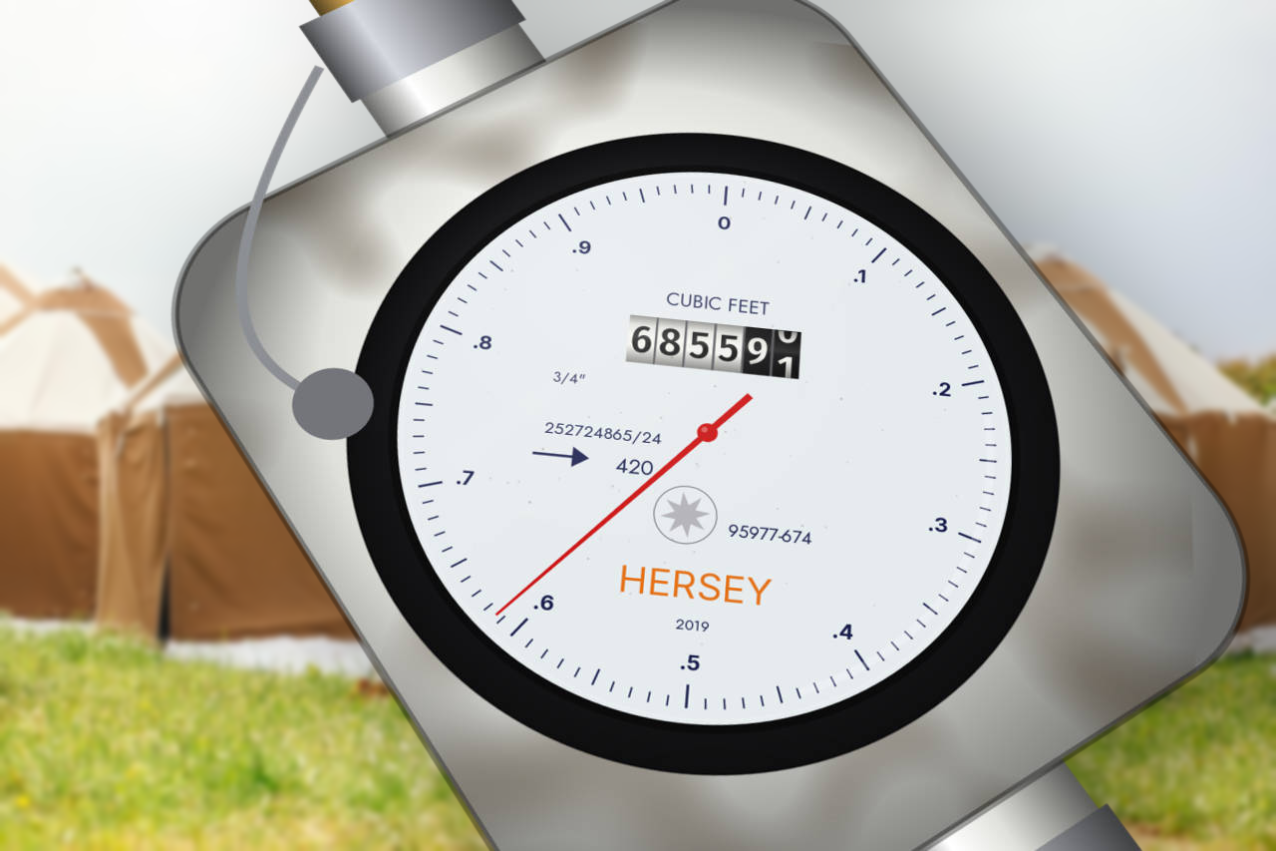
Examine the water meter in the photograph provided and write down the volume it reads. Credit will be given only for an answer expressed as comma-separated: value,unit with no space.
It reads 685590.61,ft³
